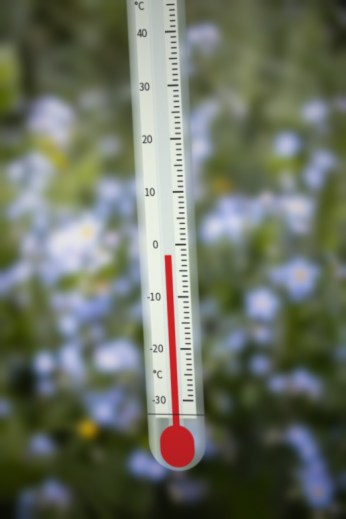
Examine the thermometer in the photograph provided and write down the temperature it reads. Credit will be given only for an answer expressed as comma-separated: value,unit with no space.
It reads -2,°C
